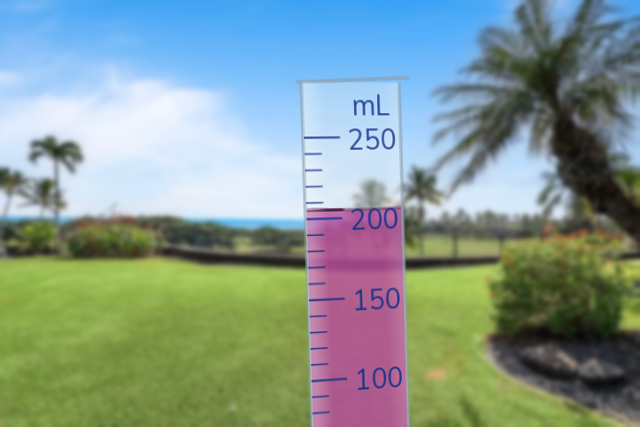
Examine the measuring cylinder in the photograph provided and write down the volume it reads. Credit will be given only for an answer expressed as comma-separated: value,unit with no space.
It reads 205,mL
